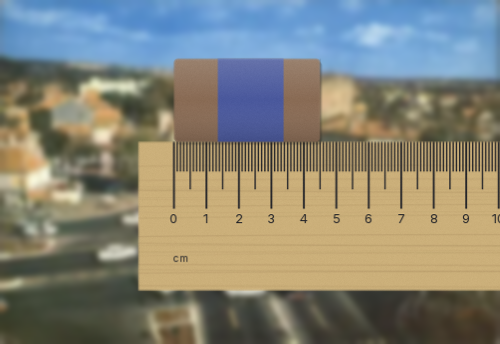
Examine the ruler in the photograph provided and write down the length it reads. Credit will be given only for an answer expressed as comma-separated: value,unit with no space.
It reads 4.5,cm
